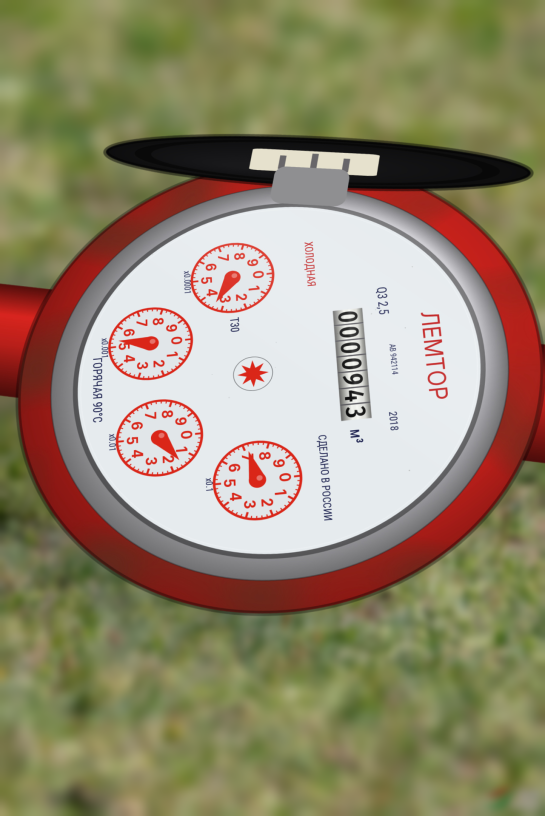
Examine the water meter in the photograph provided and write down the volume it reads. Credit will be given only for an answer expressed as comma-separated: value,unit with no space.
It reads 943.7153,m³
